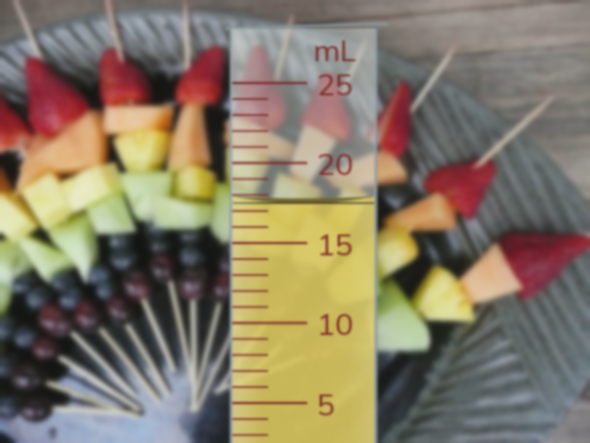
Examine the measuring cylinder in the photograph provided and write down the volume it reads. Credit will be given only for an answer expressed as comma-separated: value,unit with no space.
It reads 17.5,mL
